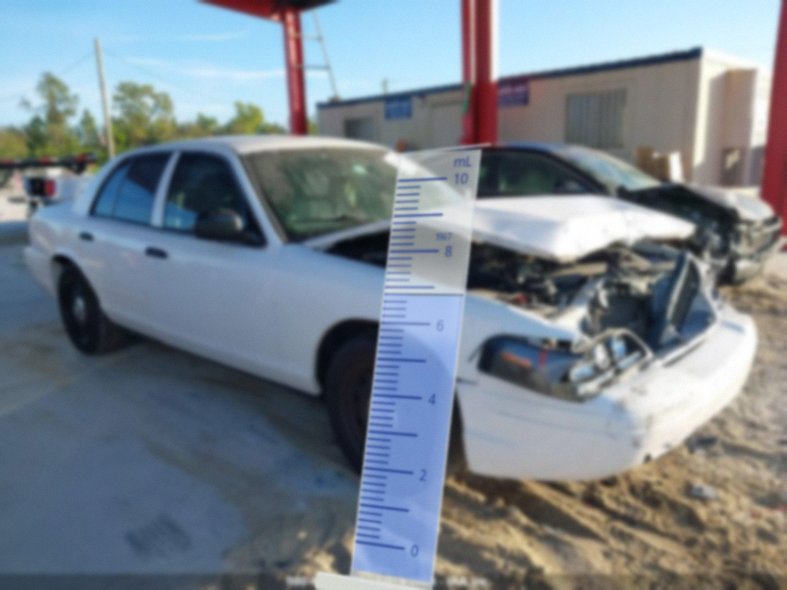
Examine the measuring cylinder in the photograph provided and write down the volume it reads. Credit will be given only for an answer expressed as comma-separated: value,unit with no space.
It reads 6.8,mL
